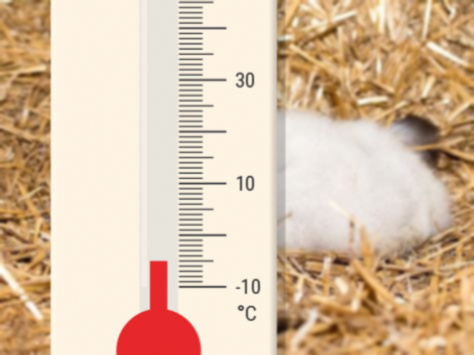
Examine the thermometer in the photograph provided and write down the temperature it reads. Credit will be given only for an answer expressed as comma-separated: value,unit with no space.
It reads -5,°C
